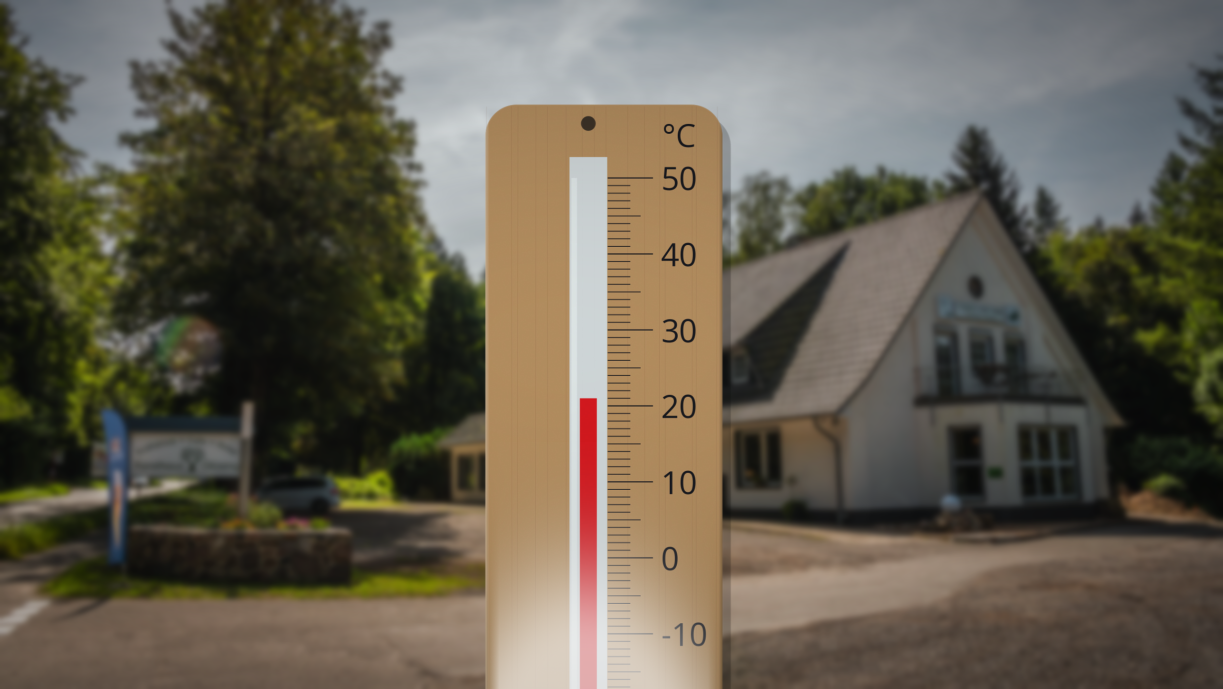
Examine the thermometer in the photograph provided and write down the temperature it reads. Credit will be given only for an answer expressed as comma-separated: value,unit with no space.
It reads 21,°C
